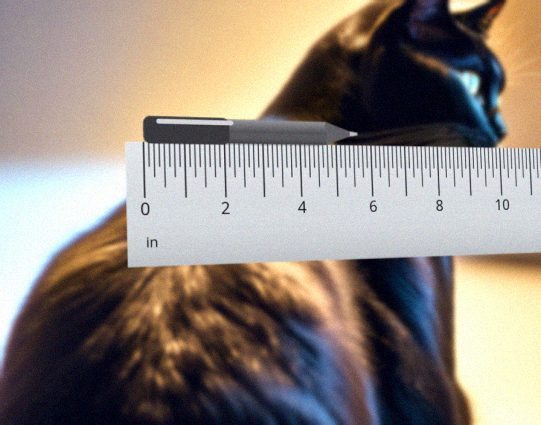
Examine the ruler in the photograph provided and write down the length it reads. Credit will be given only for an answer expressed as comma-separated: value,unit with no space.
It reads 5.625,in
